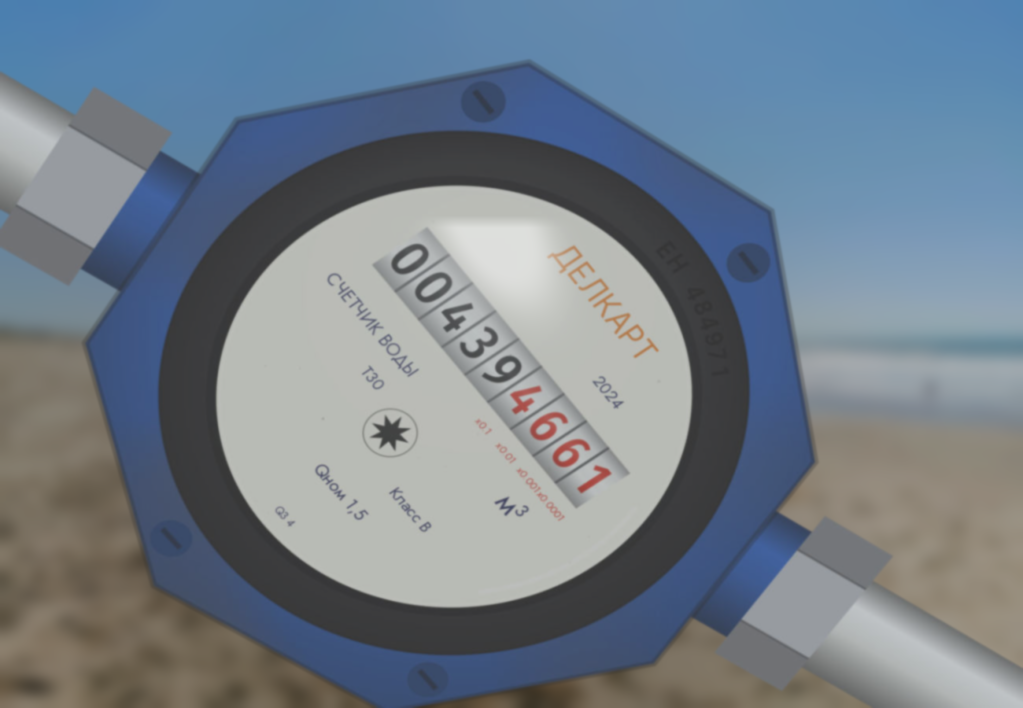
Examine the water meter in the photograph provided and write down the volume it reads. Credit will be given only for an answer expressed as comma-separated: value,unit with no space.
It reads 439.4661,m³
